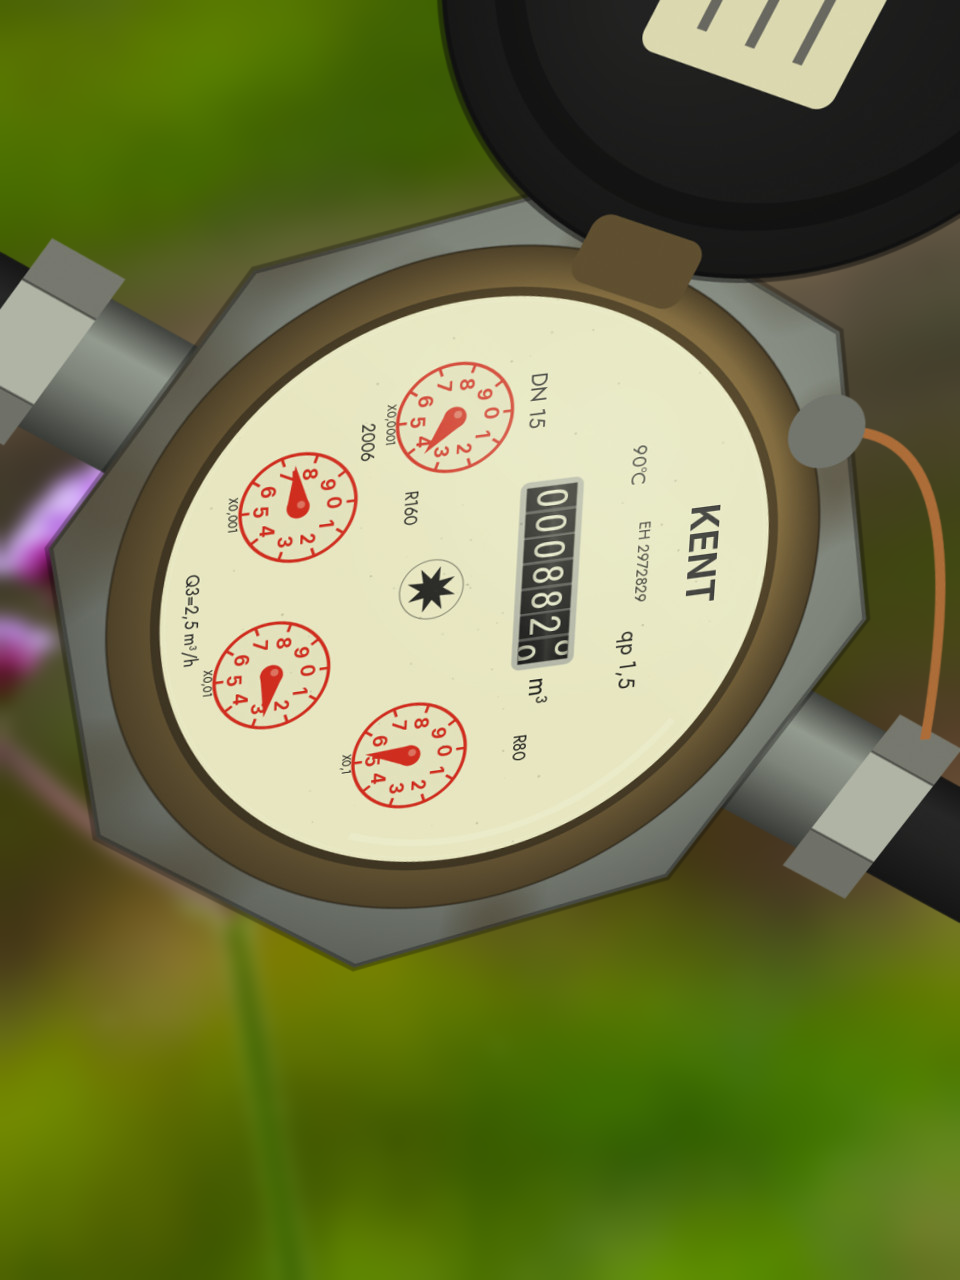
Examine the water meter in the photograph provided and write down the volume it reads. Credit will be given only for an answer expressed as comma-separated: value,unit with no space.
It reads 8828.5273,m³
